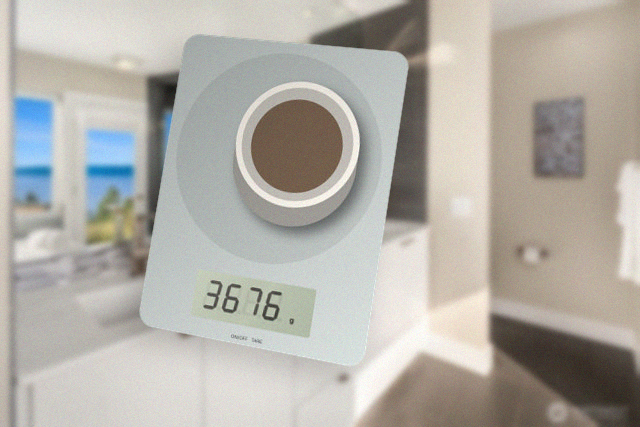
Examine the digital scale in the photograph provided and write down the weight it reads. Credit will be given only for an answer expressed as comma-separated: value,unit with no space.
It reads 3676,g
